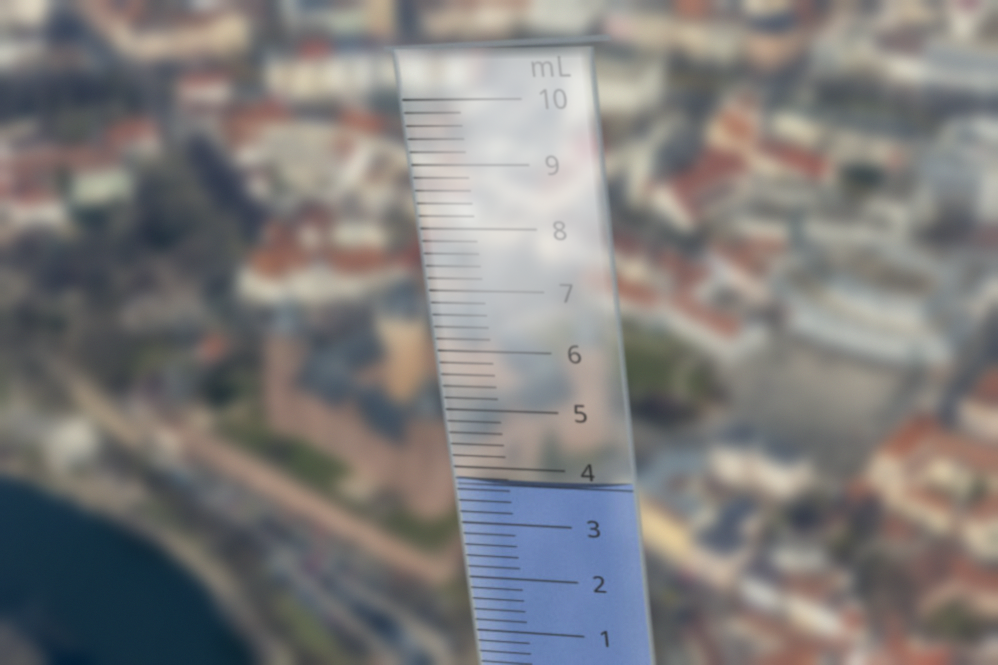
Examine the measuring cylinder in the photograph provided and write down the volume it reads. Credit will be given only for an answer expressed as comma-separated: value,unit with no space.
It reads 3.7,mL
